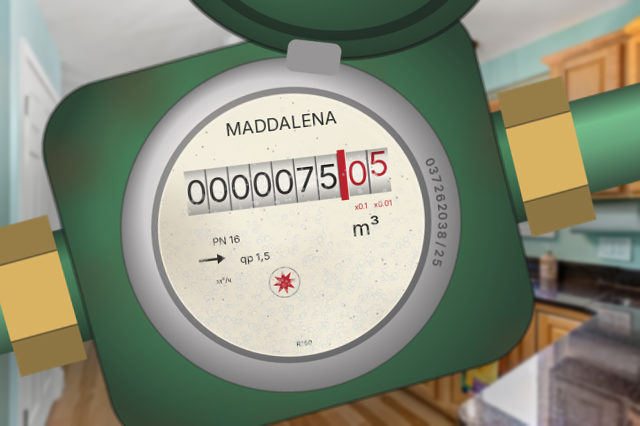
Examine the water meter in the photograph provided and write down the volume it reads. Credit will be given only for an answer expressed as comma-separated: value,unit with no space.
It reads 75.05,m³
